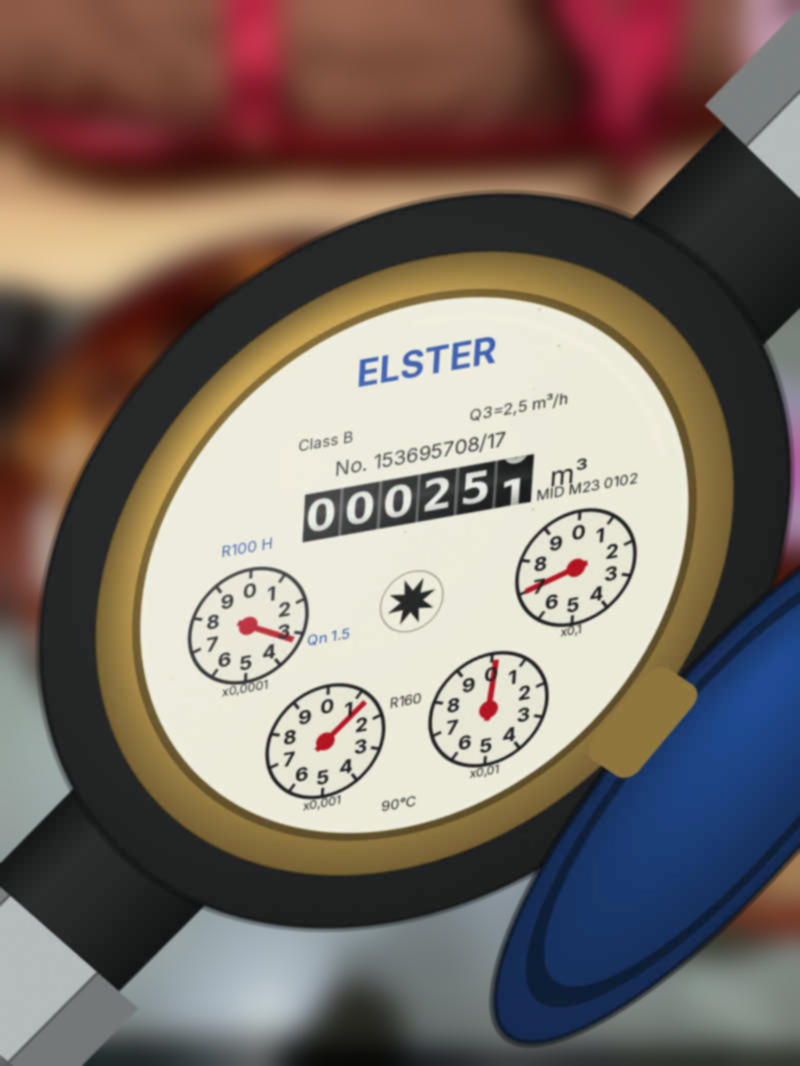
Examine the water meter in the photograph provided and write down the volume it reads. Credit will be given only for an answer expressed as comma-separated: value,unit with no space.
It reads 250.7013,m³
